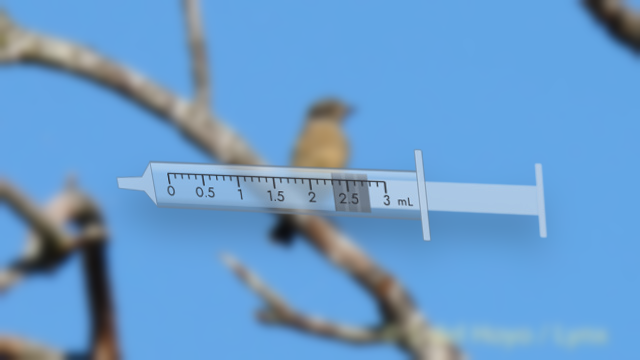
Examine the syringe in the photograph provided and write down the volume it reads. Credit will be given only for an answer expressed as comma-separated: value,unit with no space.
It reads 2.3,mL
